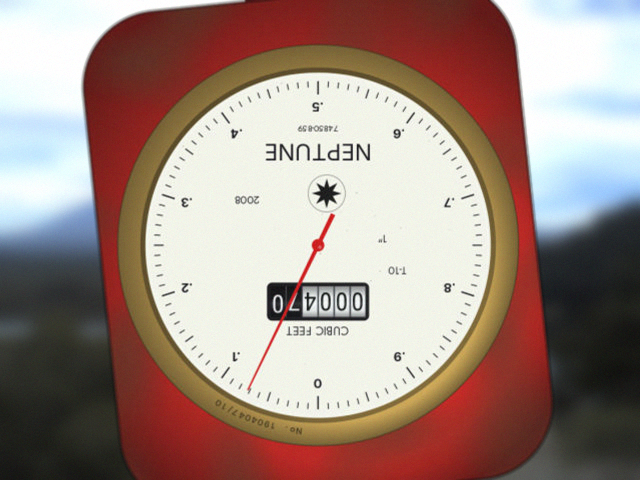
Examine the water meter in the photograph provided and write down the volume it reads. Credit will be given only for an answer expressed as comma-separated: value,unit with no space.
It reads 470.07,ft³
